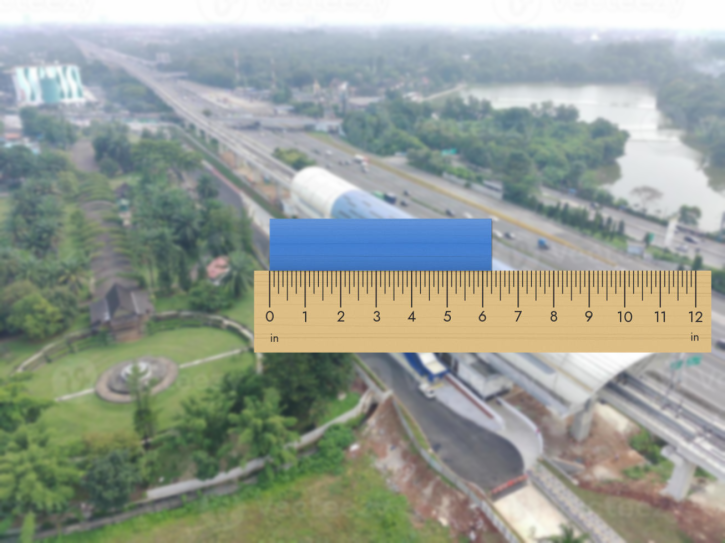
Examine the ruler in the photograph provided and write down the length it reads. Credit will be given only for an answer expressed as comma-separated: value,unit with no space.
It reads 6.25,in
